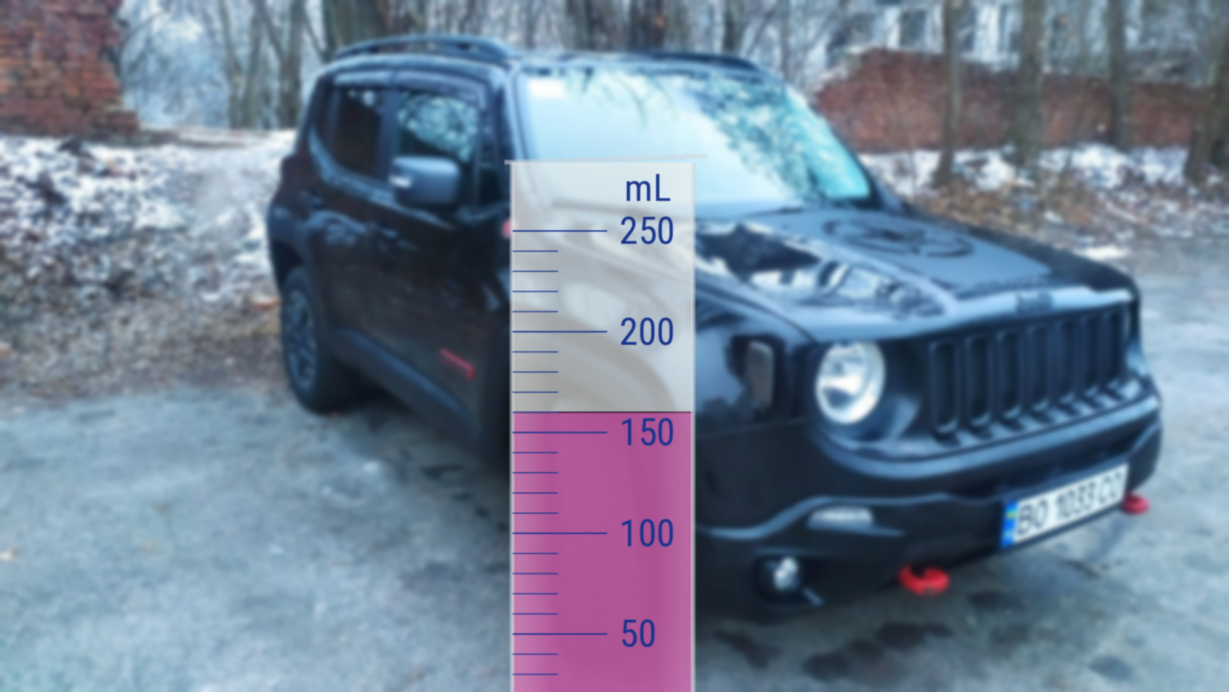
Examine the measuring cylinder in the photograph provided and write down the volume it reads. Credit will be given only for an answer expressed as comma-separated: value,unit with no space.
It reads 160,mL
